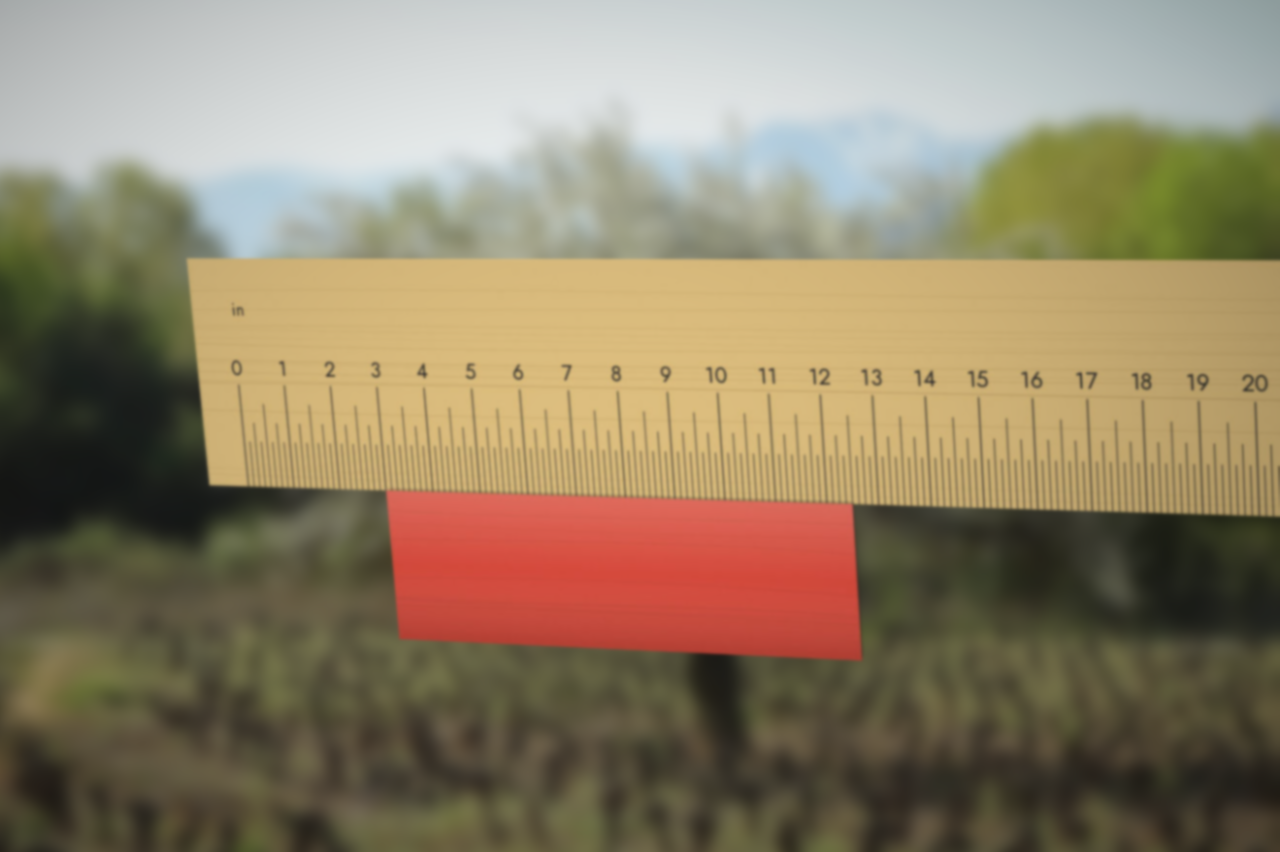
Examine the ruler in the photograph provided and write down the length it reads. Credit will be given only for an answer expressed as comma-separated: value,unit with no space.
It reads 9.5,in
